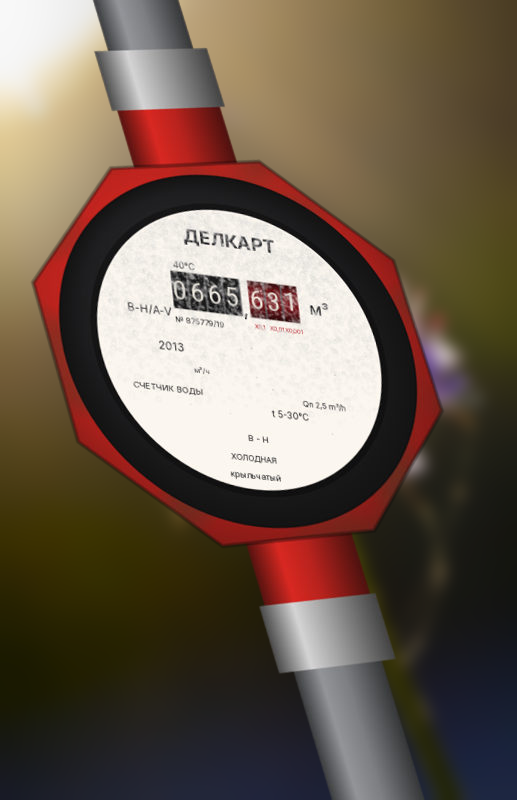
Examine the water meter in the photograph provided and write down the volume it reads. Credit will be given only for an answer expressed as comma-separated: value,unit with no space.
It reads 665.631,m³
